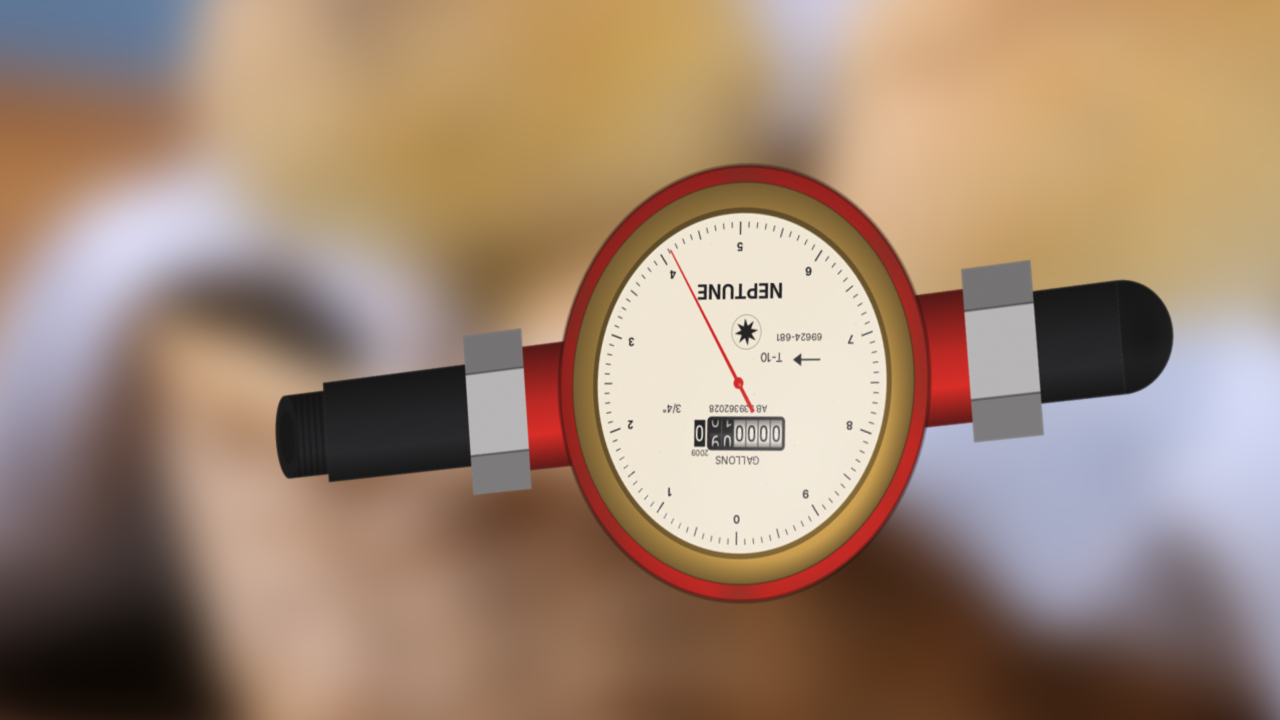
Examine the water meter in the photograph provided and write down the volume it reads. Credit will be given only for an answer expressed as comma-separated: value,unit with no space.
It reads 94.1,gal
